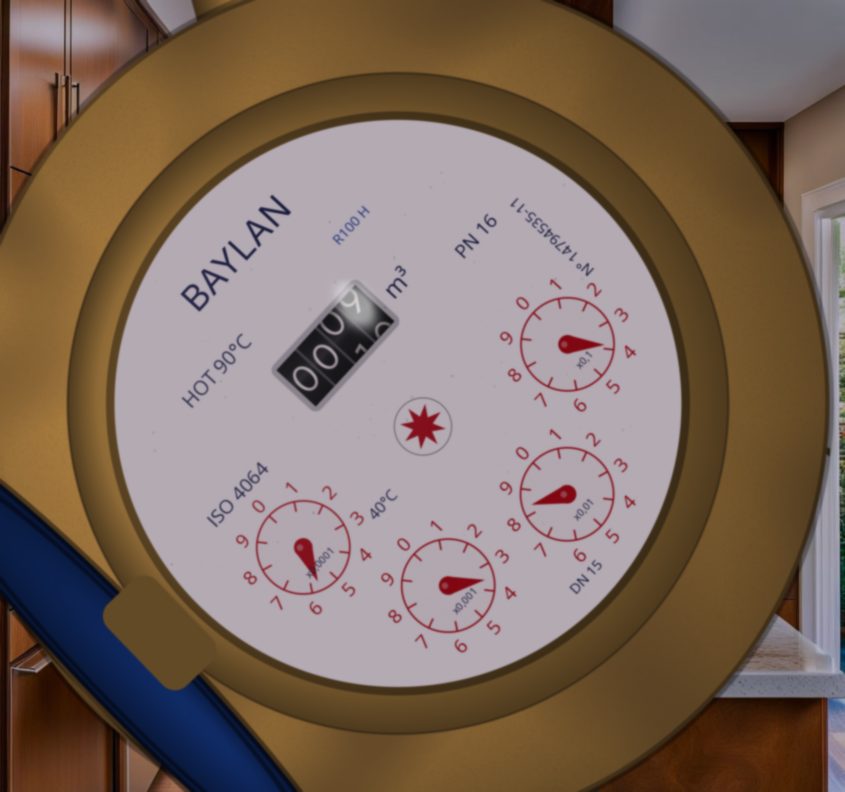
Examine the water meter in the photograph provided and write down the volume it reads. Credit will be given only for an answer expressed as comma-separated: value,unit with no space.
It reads 9.3835,m³
